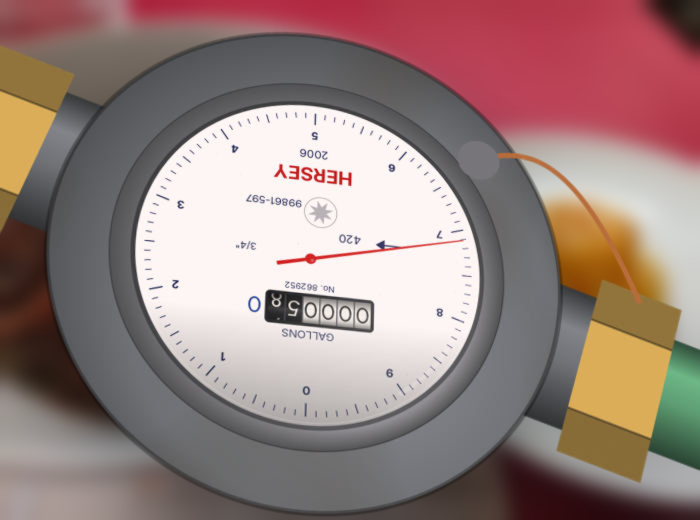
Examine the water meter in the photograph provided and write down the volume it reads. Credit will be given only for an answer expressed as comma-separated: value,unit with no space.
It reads 577.1,gal
